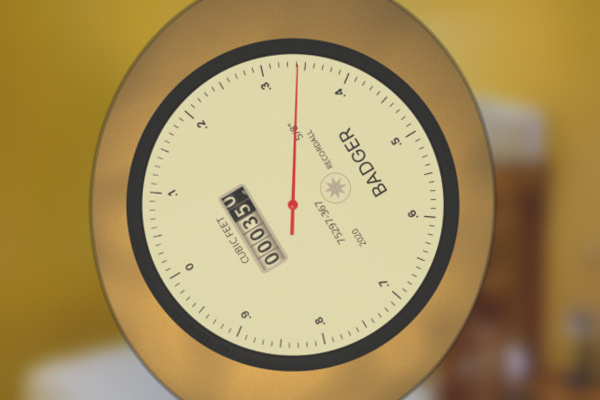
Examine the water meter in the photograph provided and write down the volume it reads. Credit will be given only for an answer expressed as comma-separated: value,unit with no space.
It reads 350.34,ft³
